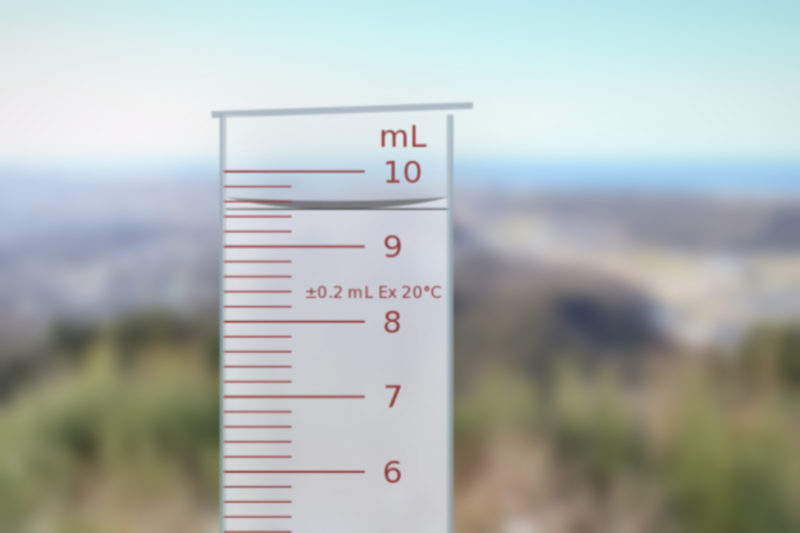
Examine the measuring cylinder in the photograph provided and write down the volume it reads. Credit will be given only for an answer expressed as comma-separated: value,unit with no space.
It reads 9.5,mL
